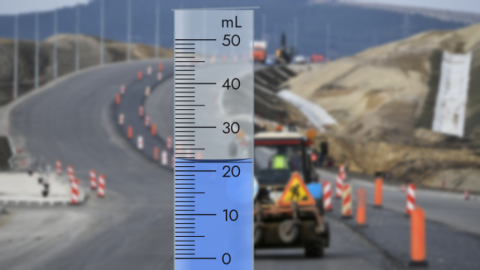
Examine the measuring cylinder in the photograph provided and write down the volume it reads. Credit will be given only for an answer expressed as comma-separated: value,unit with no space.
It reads 22,mL
